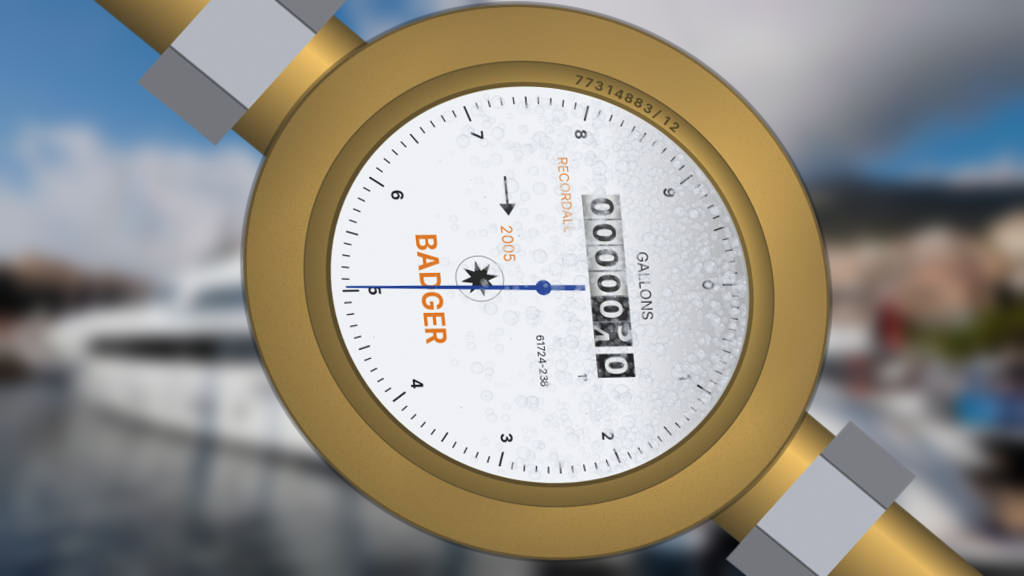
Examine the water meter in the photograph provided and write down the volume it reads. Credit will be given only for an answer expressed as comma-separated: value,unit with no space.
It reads 35.0,gal
